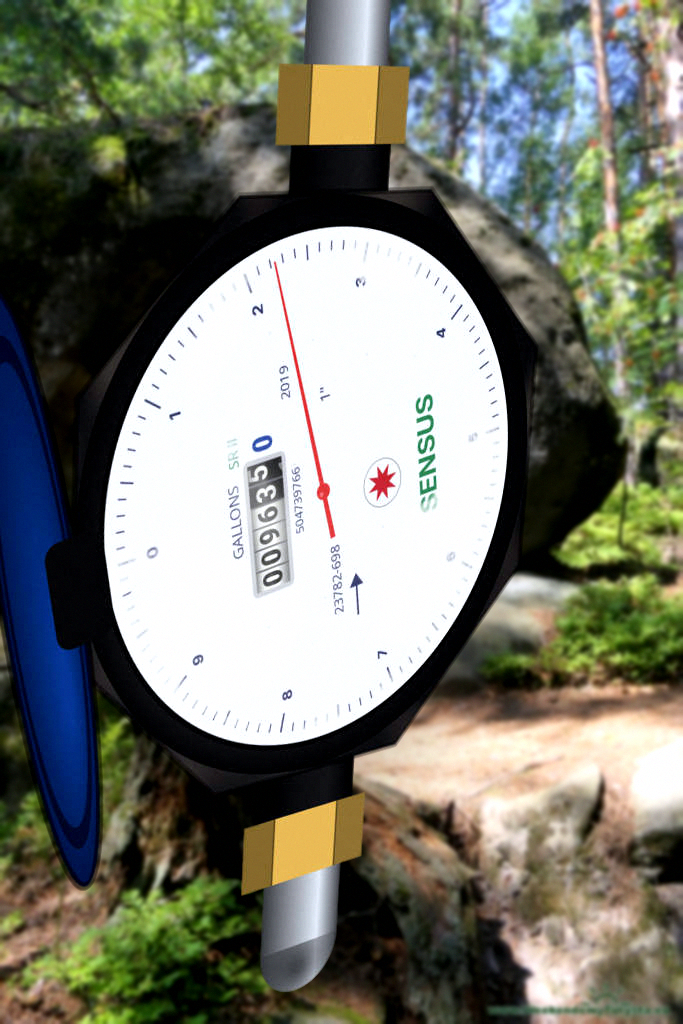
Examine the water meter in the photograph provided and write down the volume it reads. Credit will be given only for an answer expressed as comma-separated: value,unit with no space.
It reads 96352.2,gal
